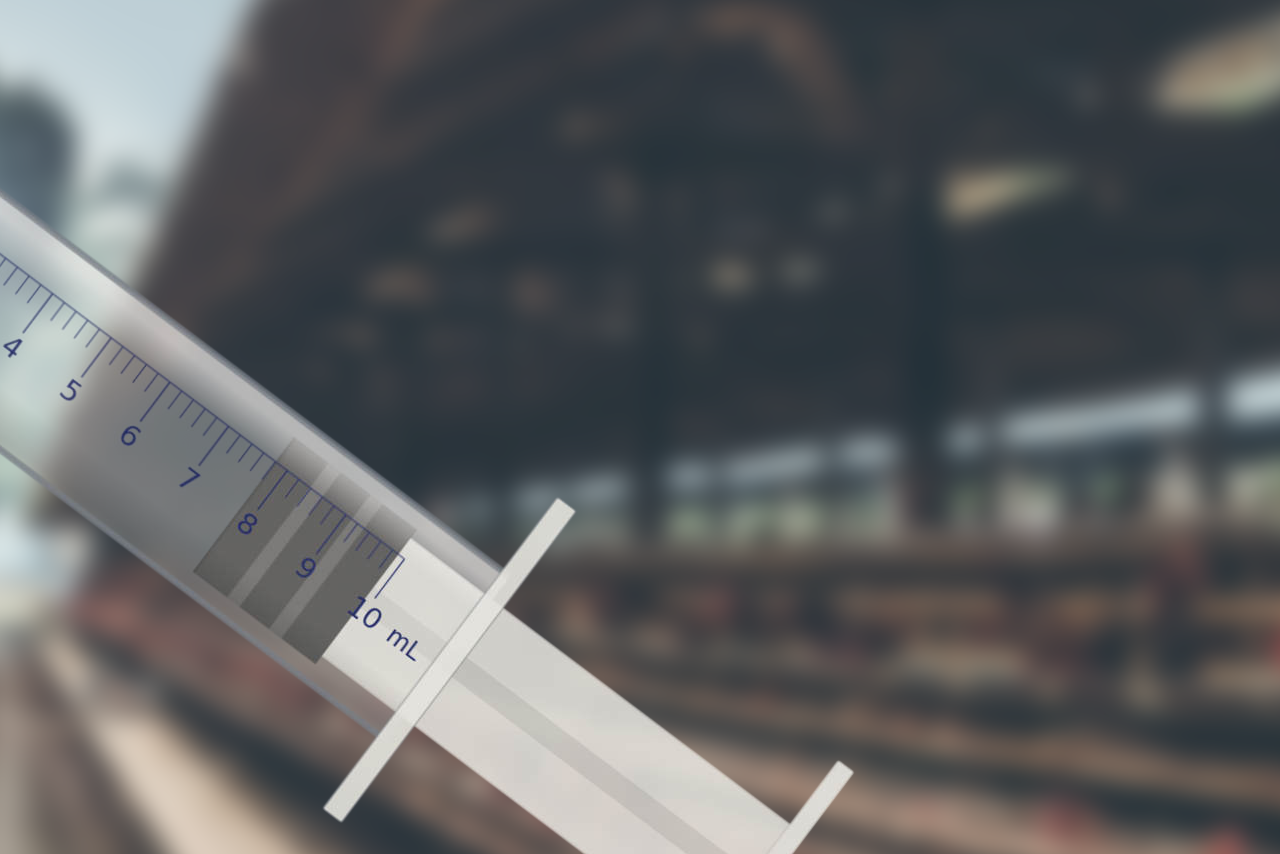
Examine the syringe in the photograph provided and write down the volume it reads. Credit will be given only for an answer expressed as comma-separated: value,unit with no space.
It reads 7.8,mL
